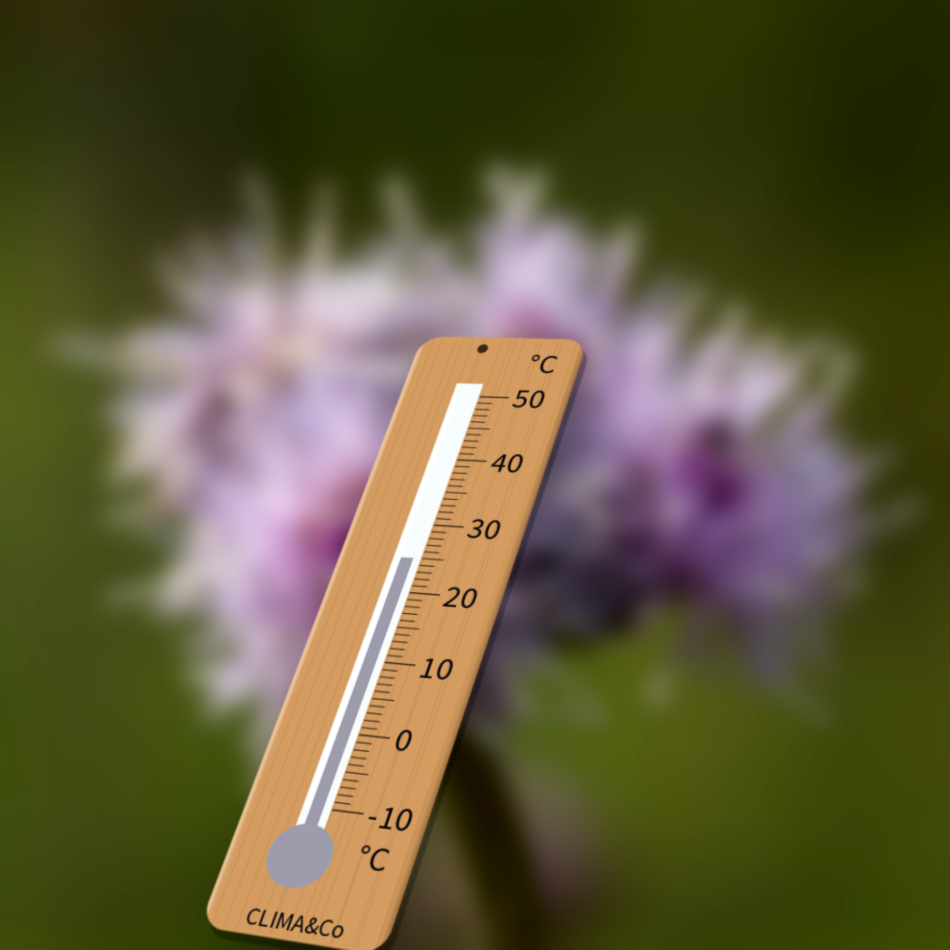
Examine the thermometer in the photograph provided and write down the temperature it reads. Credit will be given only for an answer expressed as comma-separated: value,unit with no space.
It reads 25,°C
